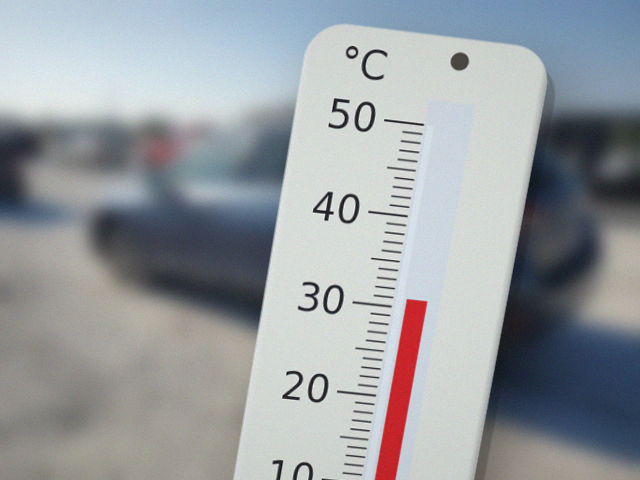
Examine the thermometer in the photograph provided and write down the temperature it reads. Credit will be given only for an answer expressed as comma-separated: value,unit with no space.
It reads 31,°C
